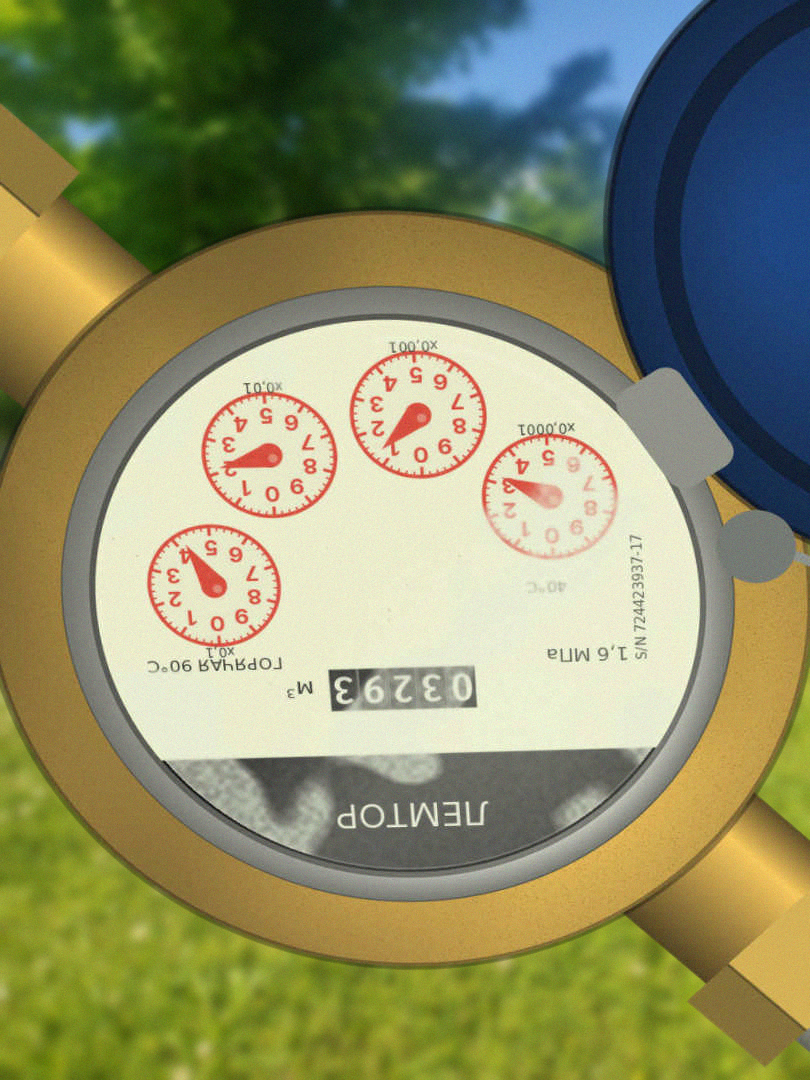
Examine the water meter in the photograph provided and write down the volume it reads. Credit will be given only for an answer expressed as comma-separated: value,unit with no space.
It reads 3293.4213,m³
